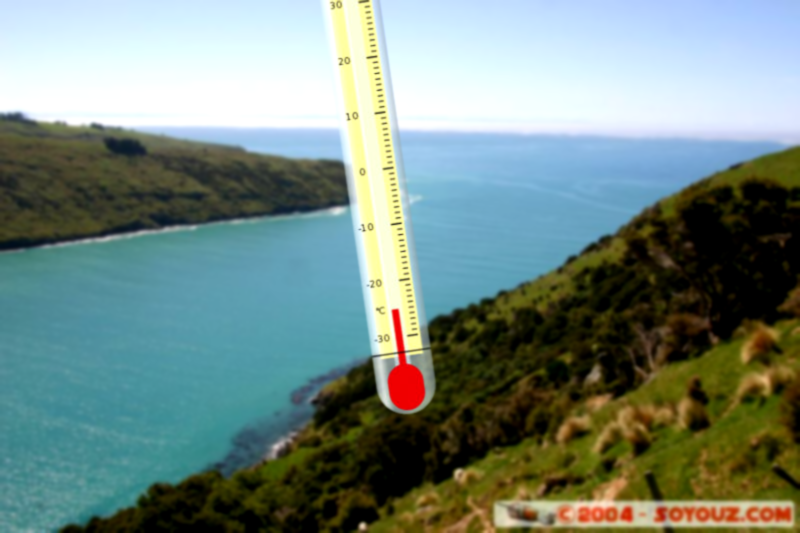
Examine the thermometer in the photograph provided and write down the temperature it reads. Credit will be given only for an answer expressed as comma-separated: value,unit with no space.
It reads -25,°C
